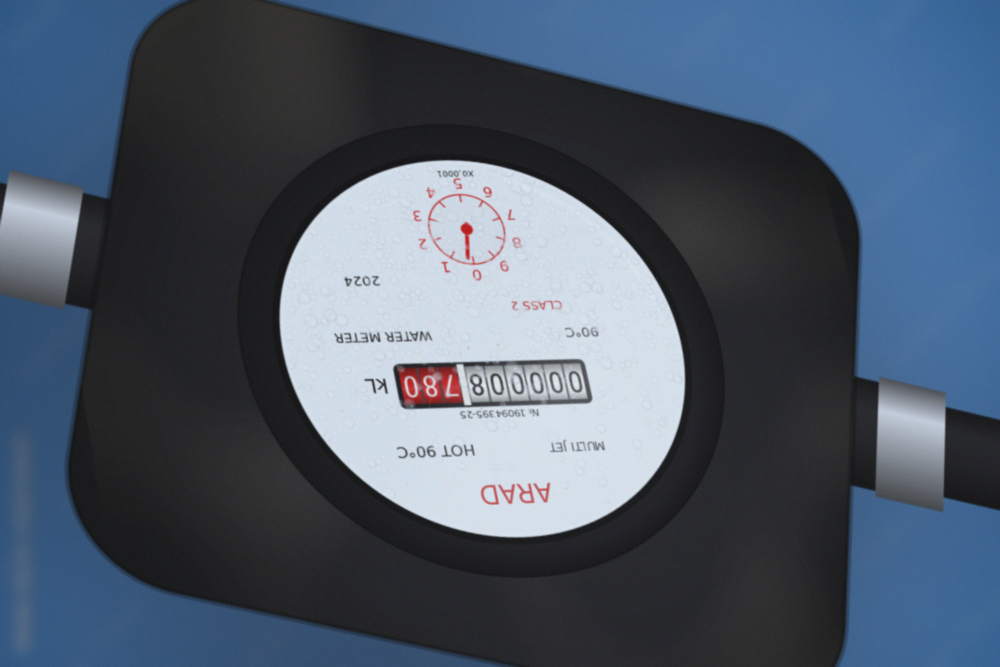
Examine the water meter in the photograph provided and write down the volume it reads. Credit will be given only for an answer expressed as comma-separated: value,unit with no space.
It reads 8.7800,kL
